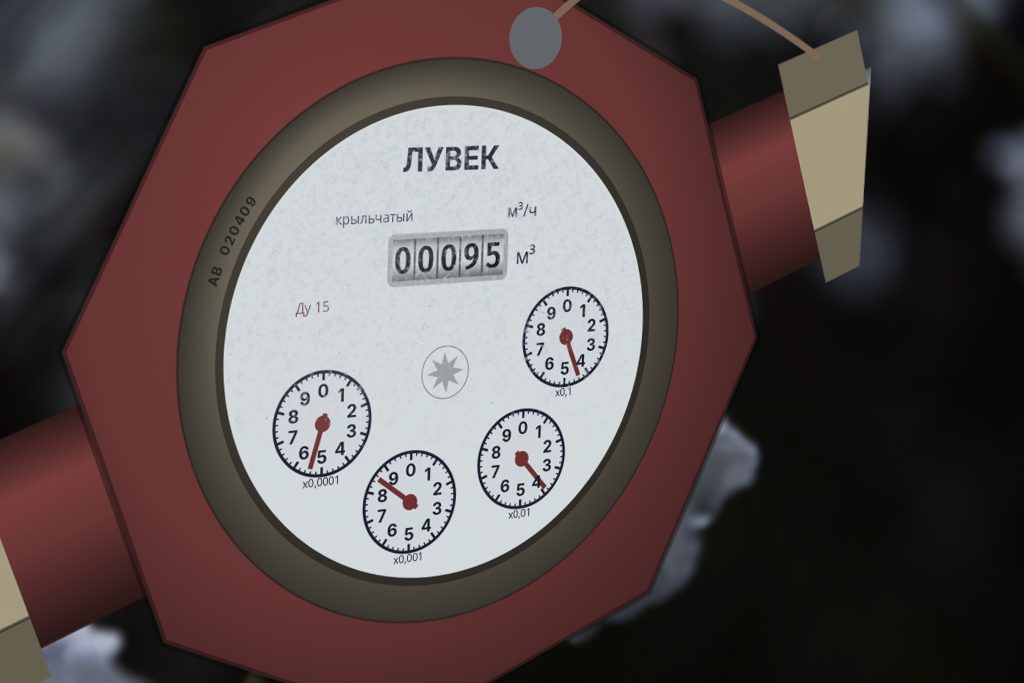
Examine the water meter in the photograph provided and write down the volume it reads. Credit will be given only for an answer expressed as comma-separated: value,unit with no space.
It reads 95.4385,m³
